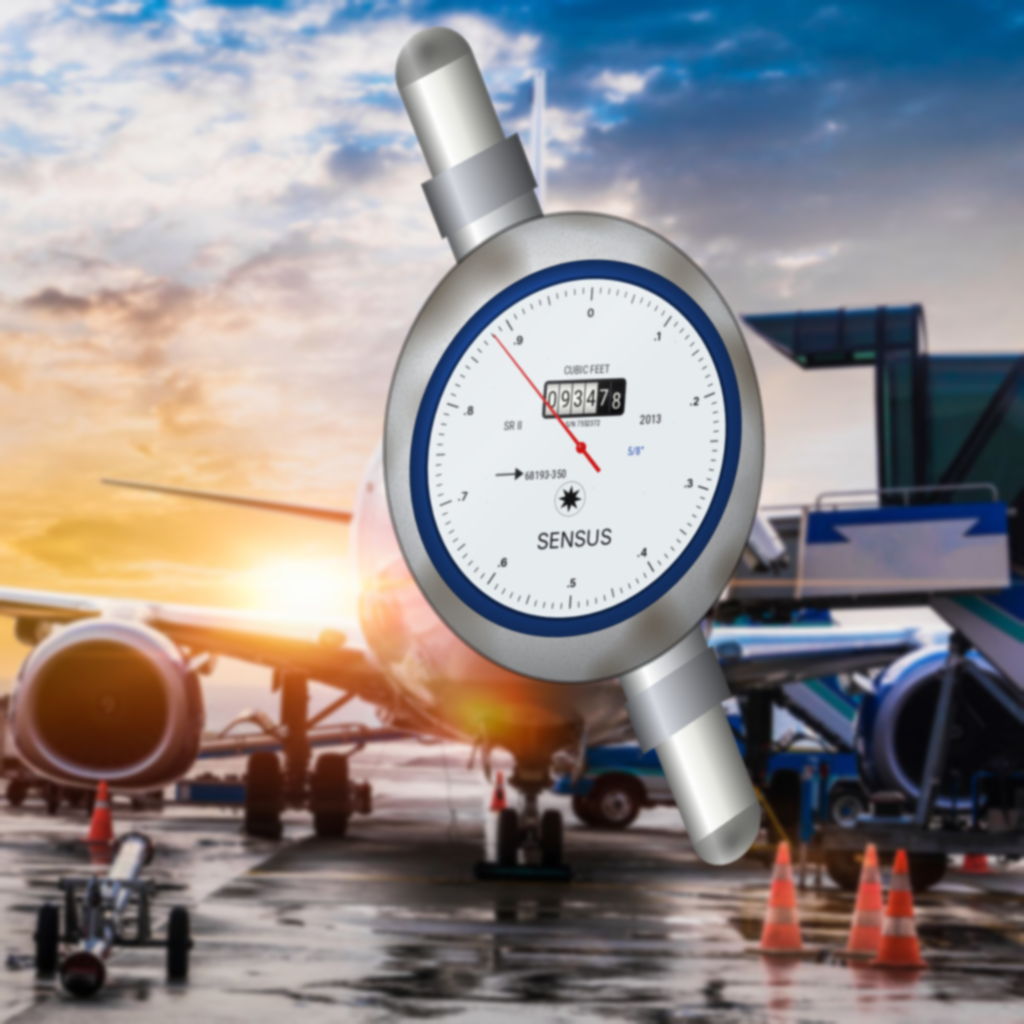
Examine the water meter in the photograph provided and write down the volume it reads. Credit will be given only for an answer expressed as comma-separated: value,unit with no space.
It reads 93477.88,ft³
